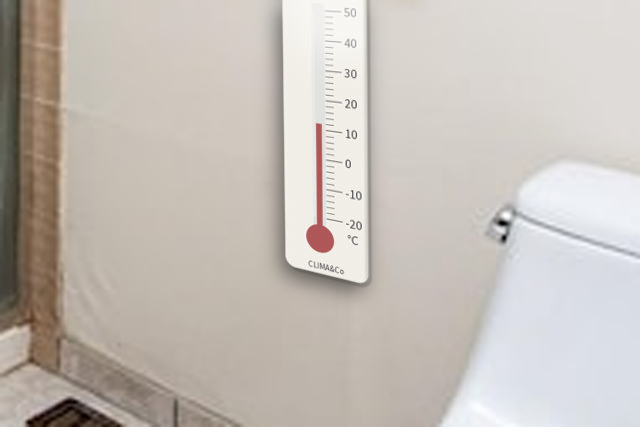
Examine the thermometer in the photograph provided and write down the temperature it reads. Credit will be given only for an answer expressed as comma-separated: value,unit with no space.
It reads 12,°C
